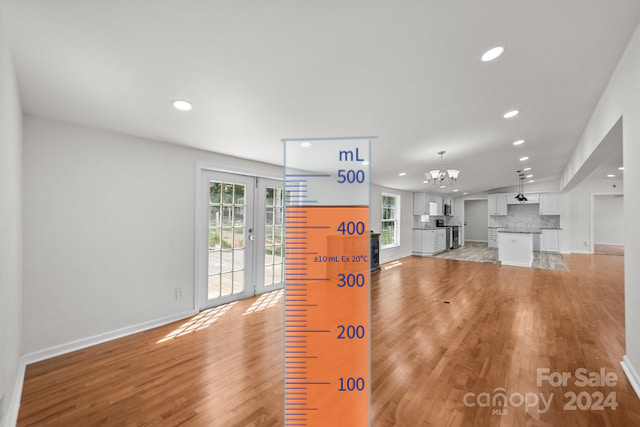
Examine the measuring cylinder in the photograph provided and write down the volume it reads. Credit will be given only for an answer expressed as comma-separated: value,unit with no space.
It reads 440,mL
